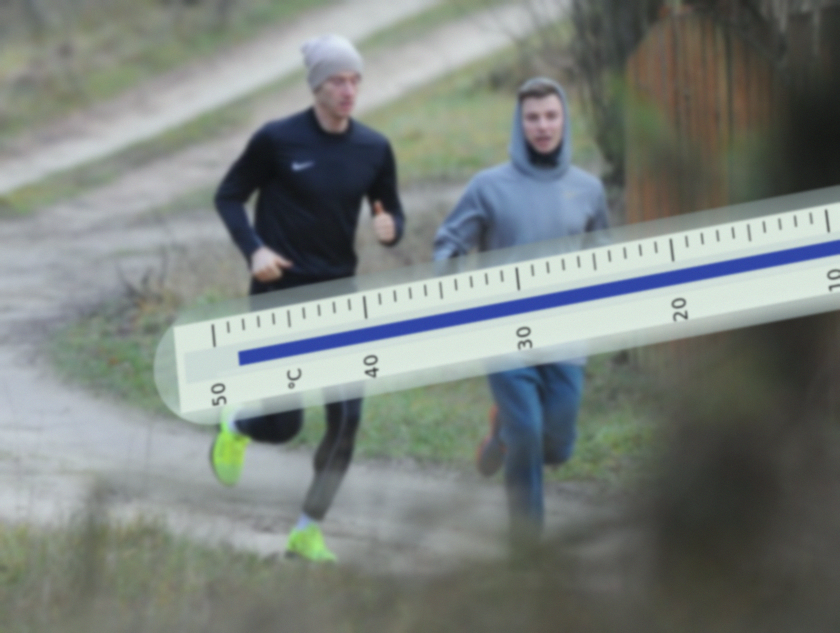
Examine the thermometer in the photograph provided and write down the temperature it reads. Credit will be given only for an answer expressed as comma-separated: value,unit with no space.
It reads 48.5,°C
